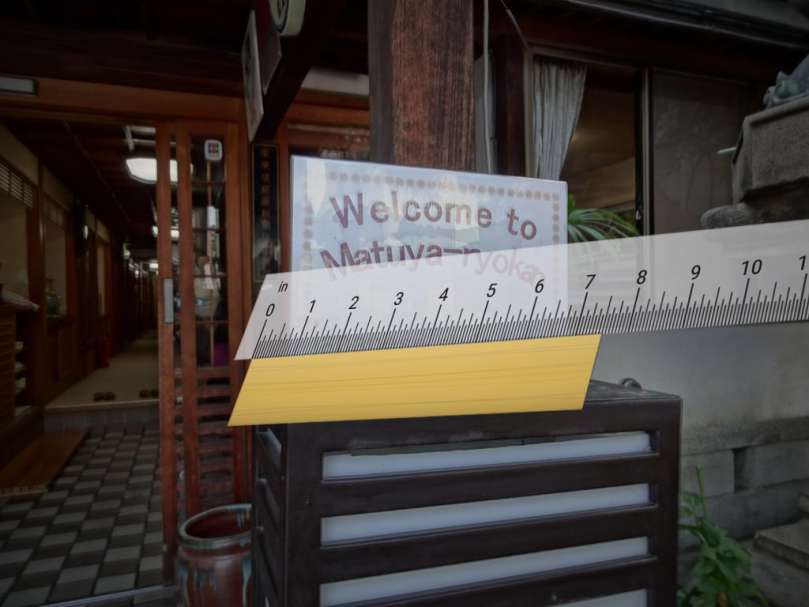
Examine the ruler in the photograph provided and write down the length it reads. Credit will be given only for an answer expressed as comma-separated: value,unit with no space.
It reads 7.5,in
